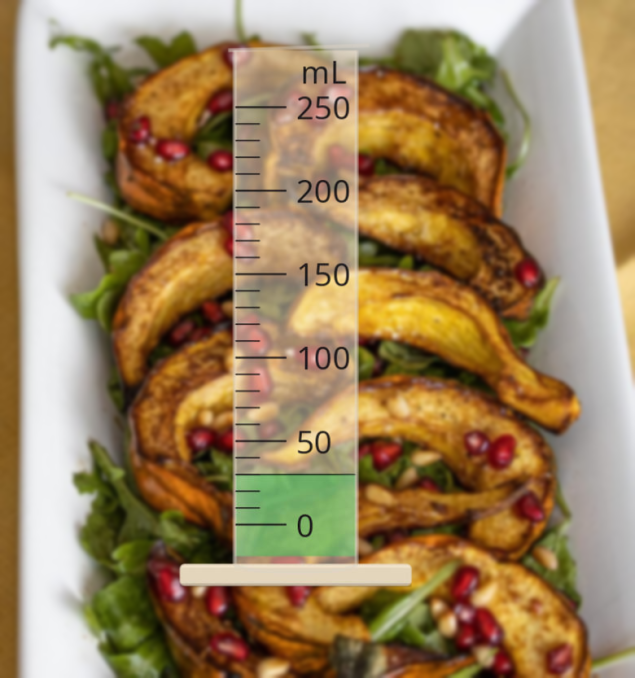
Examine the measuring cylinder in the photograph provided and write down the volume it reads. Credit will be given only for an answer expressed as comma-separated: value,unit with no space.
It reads 30,mL
